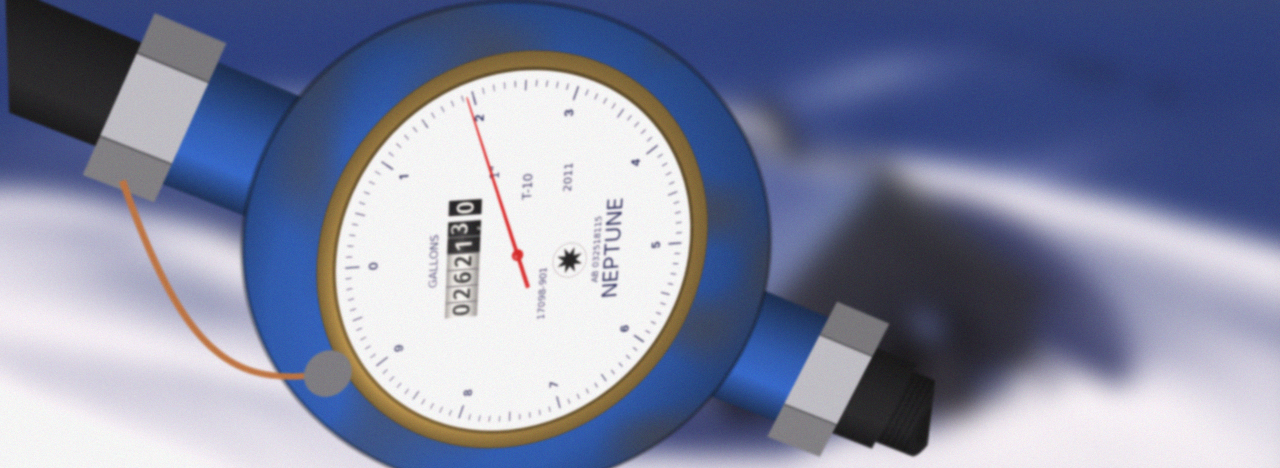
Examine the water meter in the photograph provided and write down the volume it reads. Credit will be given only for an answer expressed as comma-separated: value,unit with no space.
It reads 262131.9,gal
